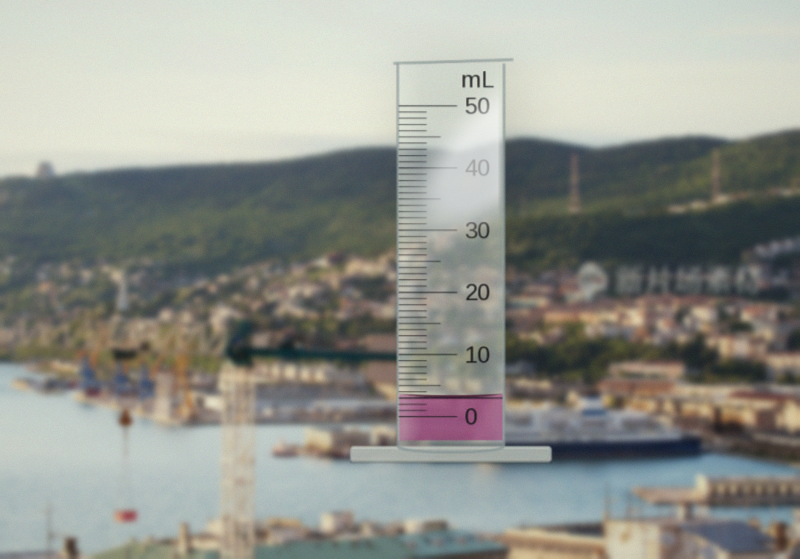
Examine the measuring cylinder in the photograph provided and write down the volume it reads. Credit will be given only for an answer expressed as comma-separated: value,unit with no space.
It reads 3,mL
